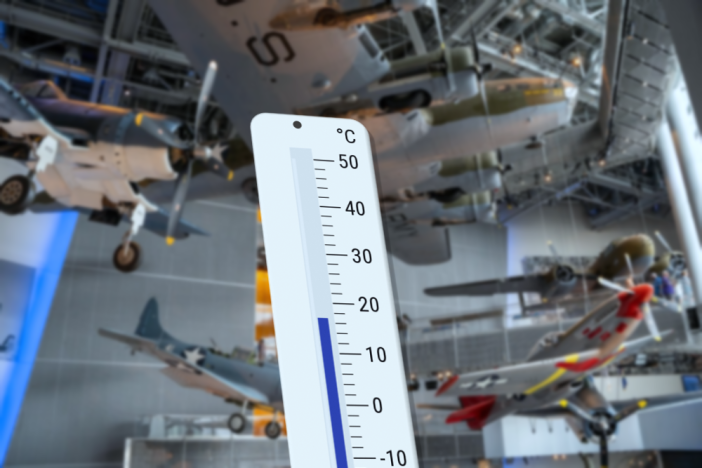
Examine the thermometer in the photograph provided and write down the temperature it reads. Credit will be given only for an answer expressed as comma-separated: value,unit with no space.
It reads 17,°C
